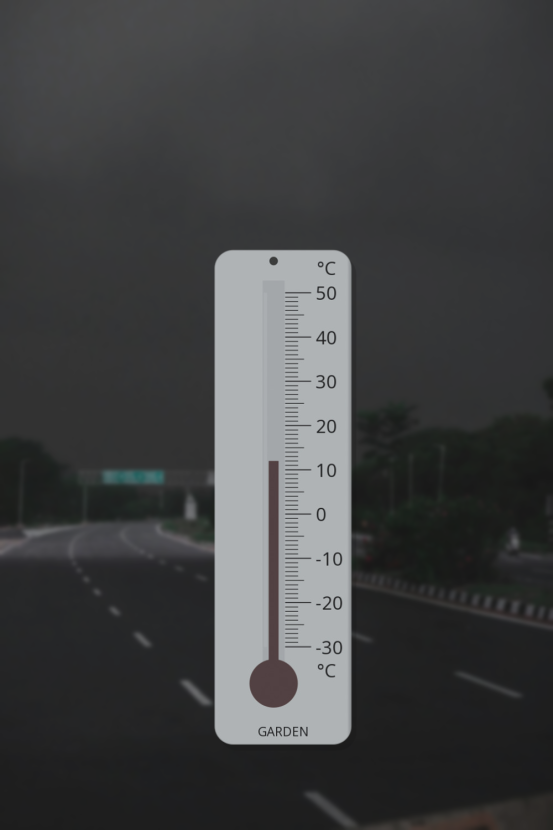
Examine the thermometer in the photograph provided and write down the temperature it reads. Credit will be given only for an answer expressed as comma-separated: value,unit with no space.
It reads 12,°C
